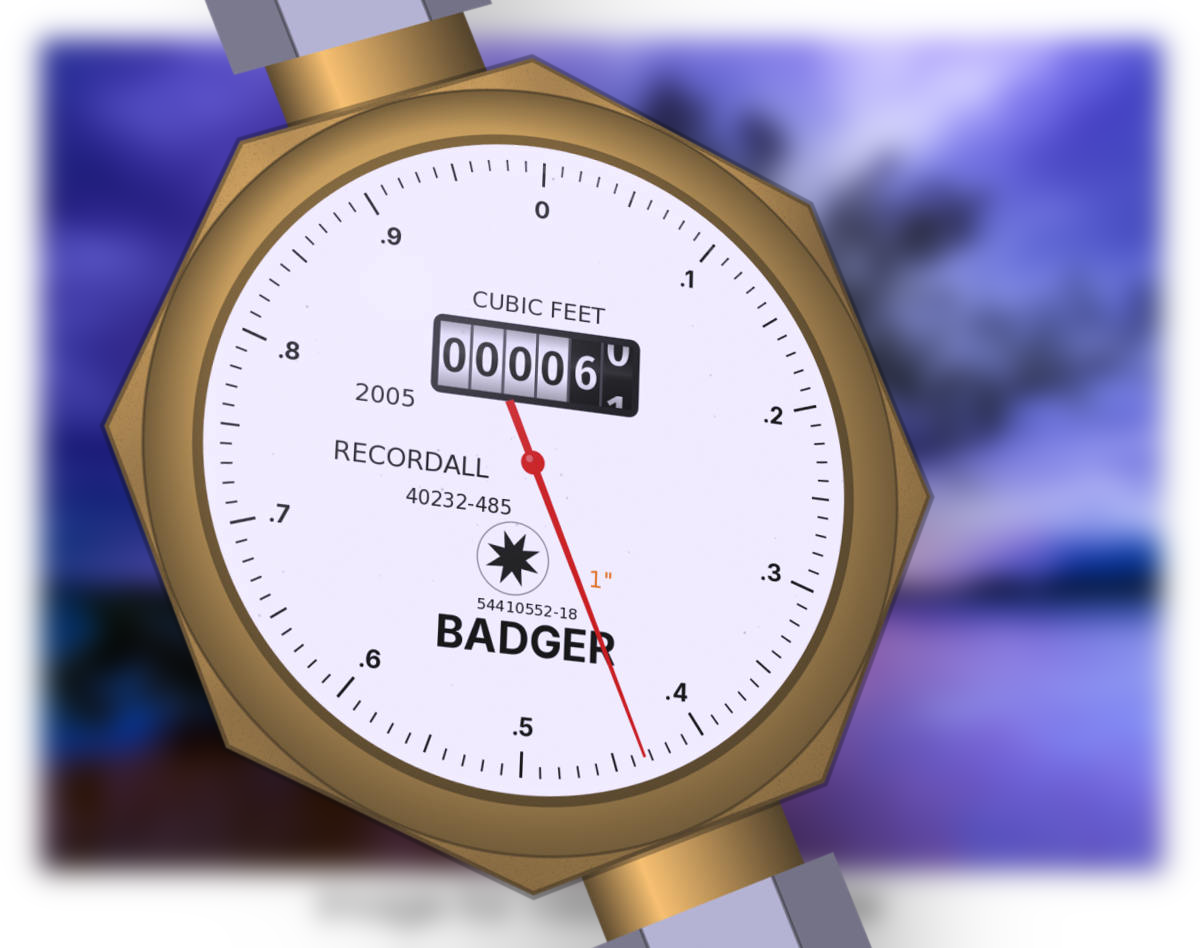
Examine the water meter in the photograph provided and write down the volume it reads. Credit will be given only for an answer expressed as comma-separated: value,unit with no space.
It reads 60.43,ft³
